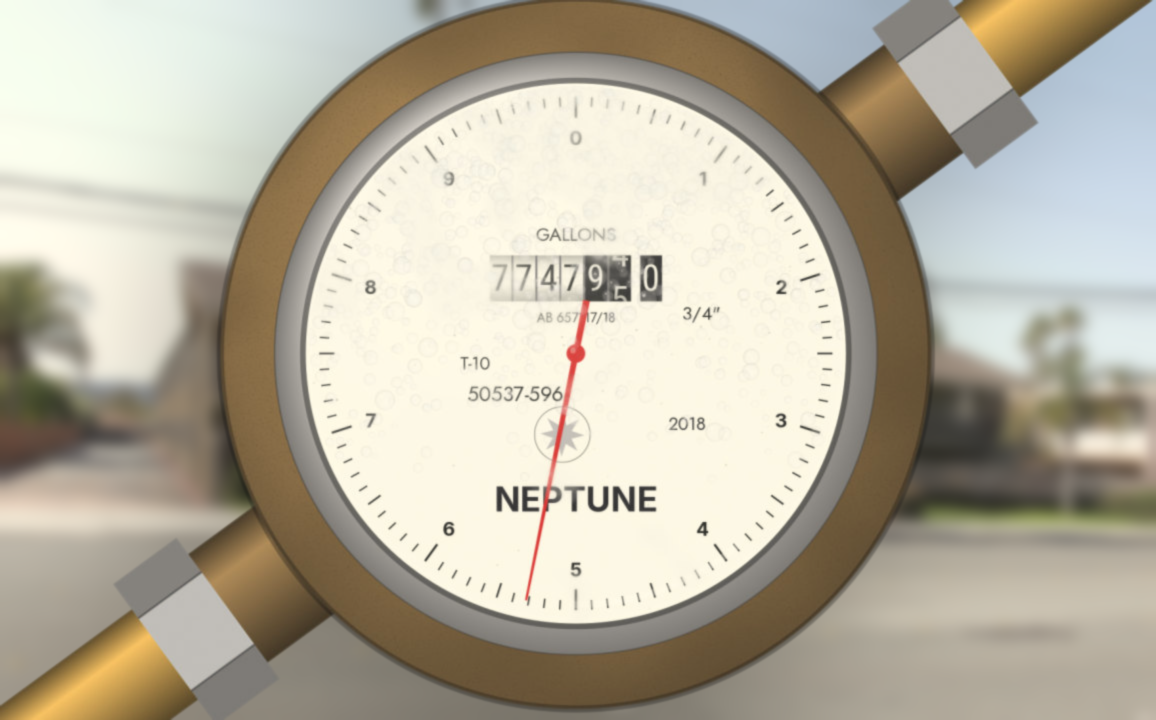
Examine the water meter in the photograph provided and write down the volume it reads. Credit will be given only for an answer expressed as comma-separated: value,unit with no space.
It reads 7747945.3,gal
